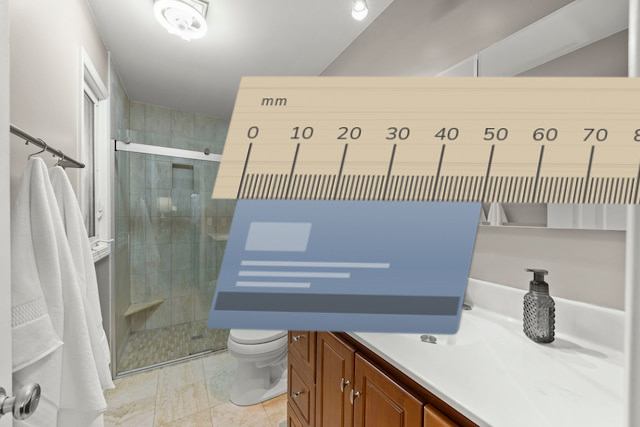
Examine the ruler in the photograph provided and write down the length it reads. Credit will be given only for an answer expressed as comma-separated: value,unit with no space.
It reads 50,mm
